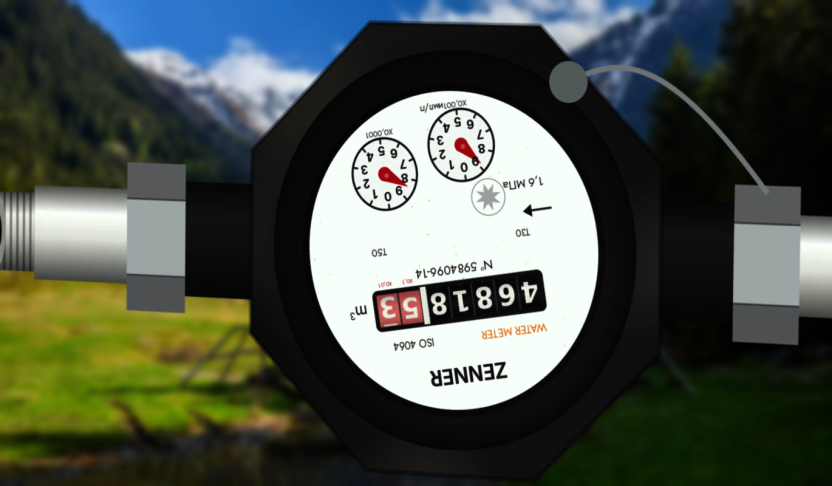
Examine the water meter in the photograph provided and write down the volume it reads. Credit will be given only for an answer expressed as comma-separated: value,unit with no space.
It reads 46818.5288,m³
